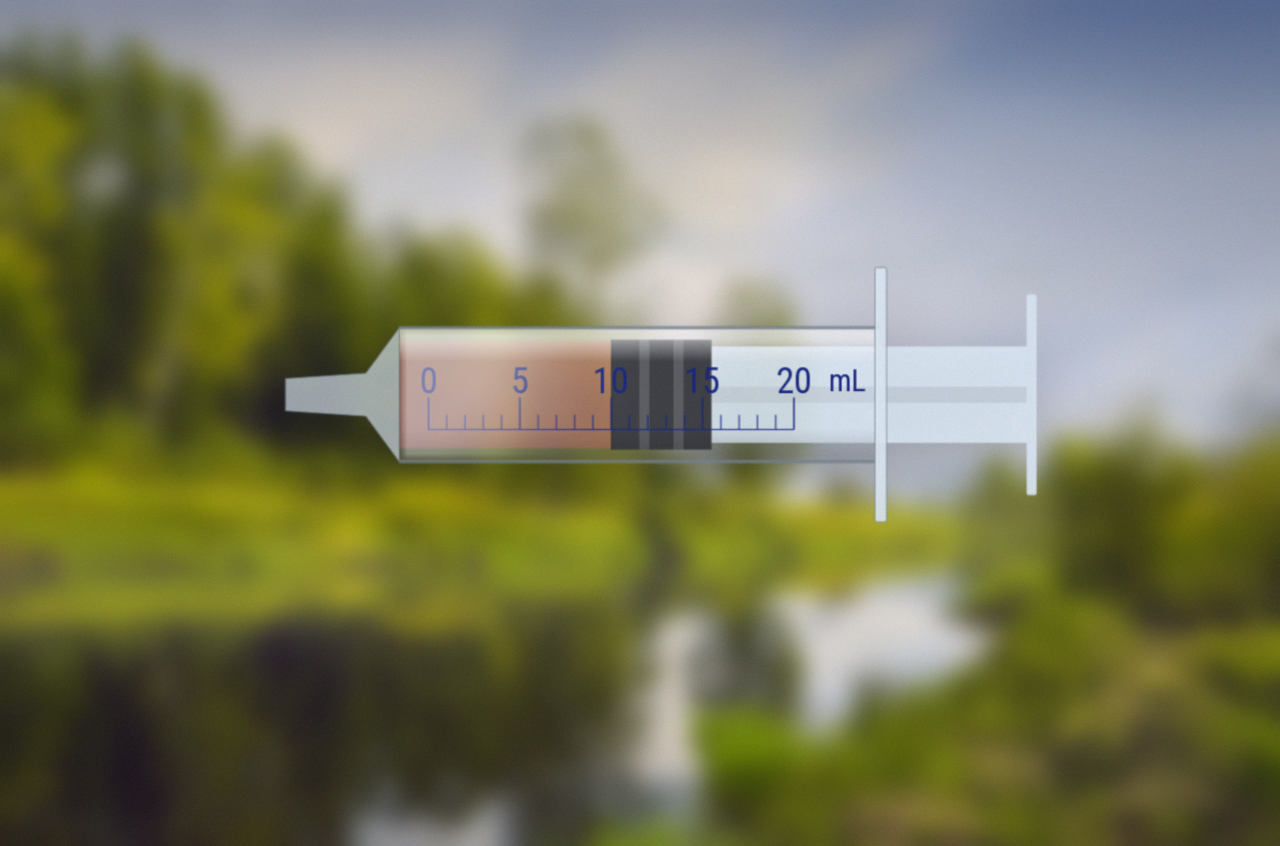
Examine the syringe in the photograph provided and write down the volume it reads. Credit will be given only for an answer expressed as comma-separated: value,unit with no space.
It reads 10,mL
